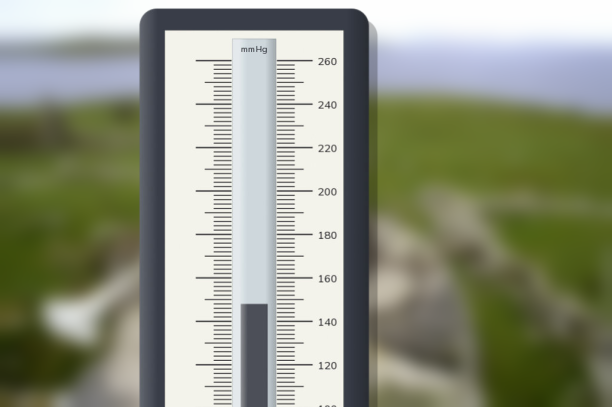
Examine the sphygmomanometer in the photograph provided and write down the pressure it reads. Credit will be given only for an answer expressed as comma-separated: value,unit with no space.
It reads 148,mmHg
